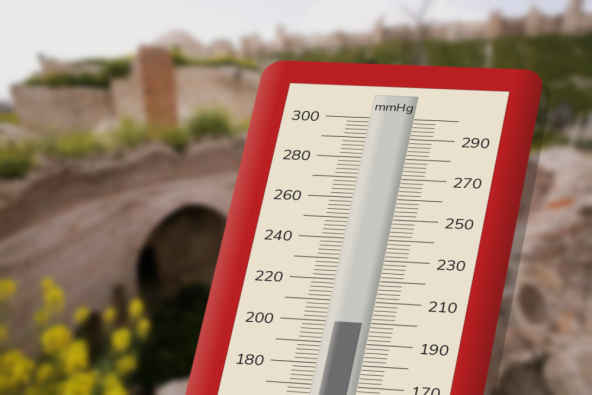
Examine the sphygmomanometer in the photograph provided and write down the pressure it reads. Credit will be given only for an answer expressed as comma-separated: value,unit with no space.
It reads 200,mmHg
